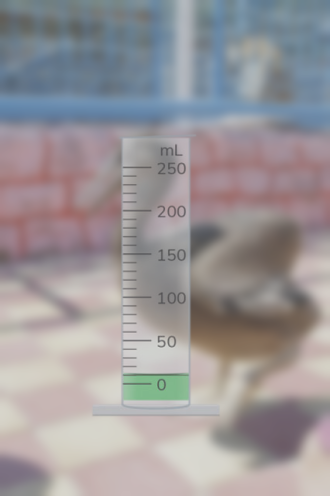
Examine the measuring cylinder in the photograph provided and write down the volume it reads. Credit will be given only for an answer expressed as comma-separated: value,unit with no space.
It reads 10,mL
